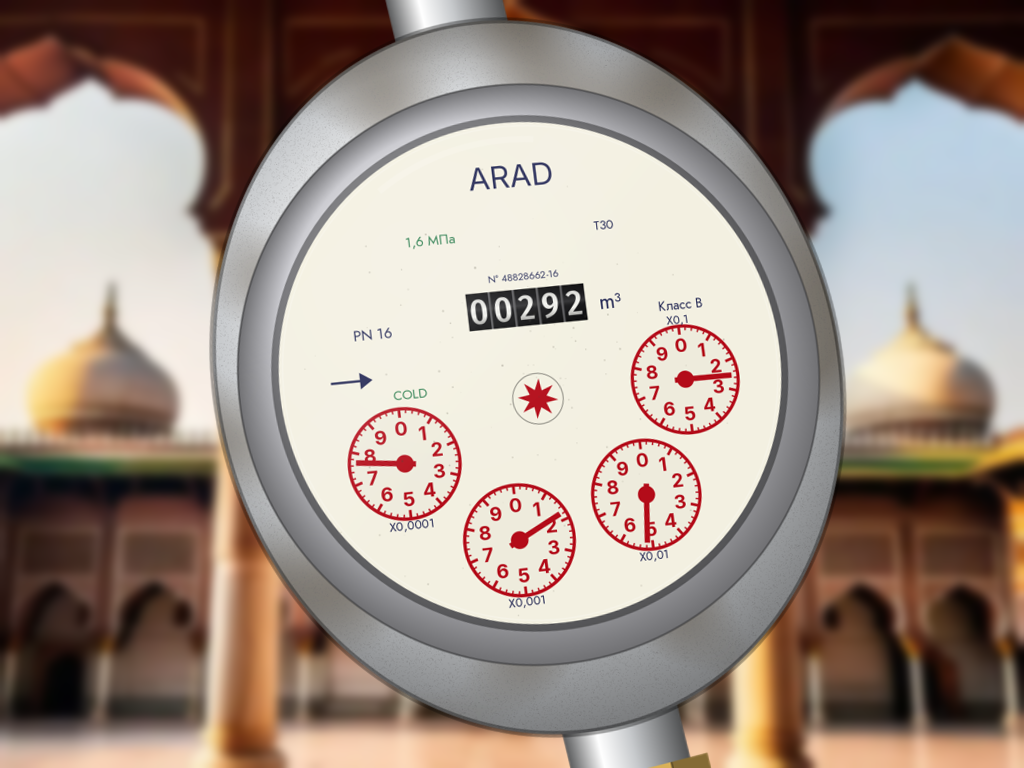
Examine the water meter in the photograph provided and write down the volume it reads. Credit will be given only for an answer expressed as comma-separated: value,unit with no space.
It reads 292.2517,m³
